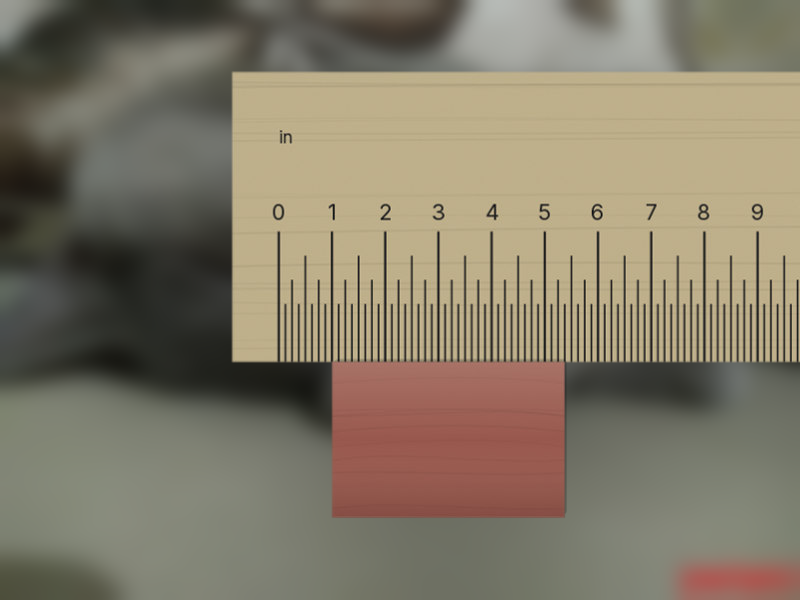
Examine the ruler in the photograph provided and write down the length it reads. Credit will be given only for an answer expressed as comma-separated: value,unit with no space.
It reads 4.375,in
